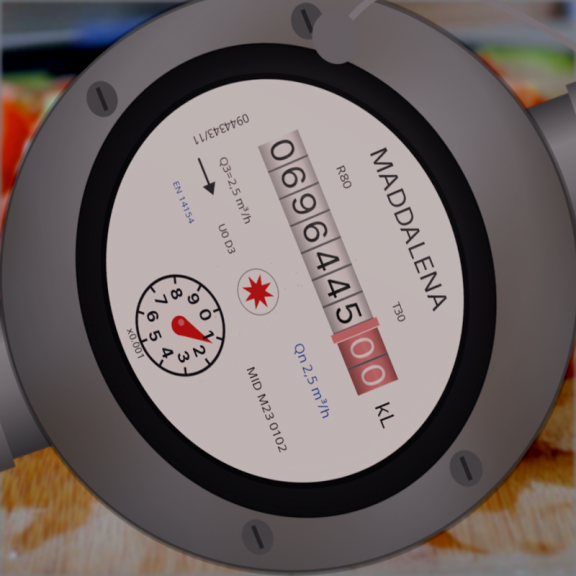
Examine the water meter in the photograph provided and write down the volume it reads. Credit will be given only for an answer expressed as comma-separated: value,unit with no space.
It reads 696445.001,kL
